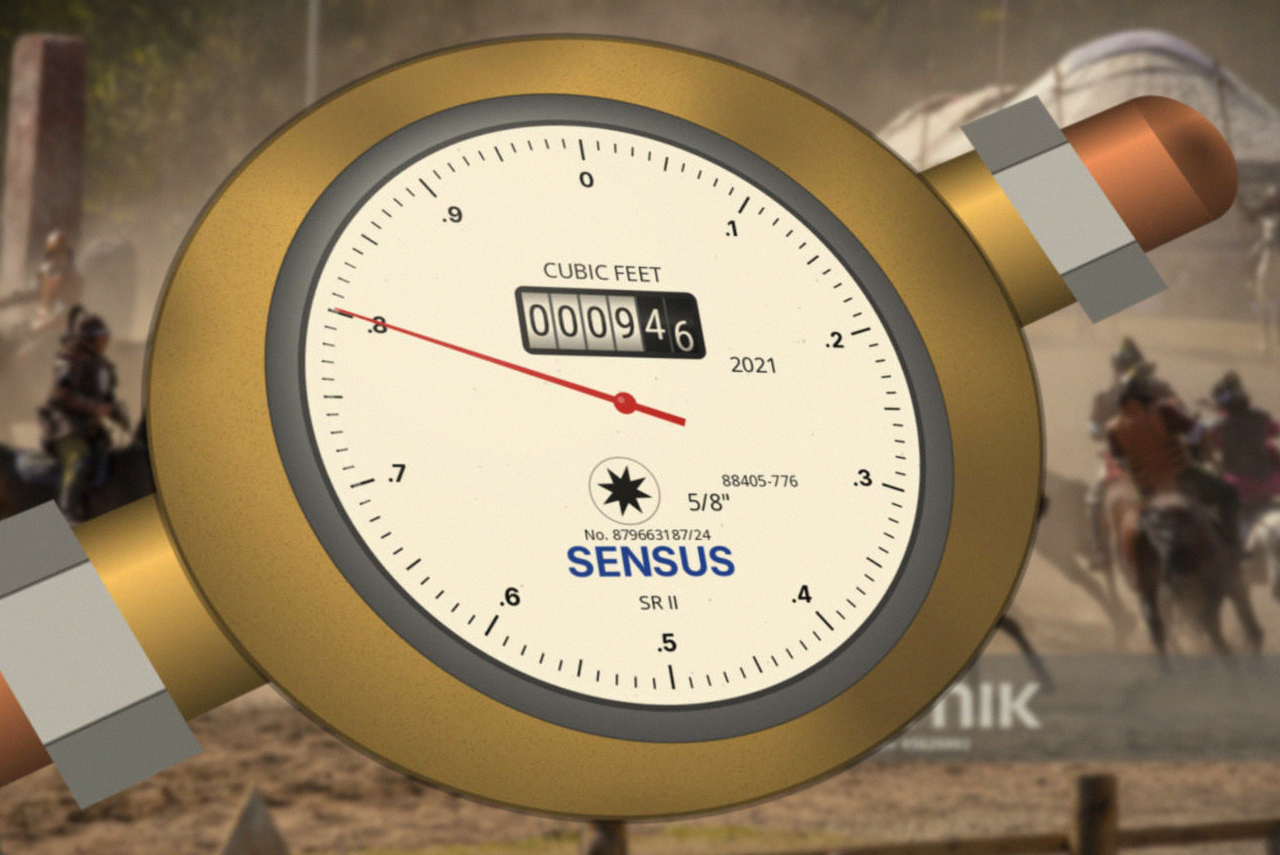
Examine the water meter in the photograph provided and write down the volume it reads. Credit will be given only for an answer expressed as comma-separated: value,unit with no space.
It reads 945.80,ft³
